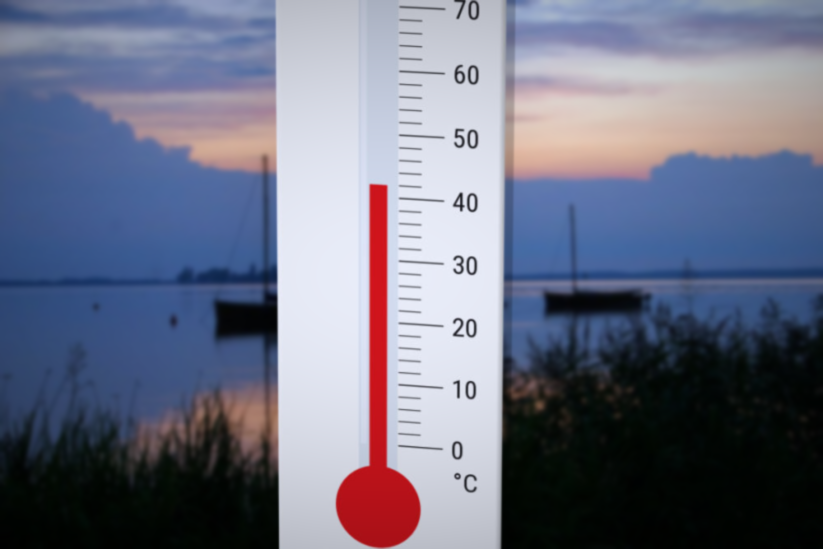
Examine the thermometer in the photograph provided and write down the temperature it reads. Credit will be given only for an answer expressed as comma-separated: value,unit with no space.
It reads 42,°C
